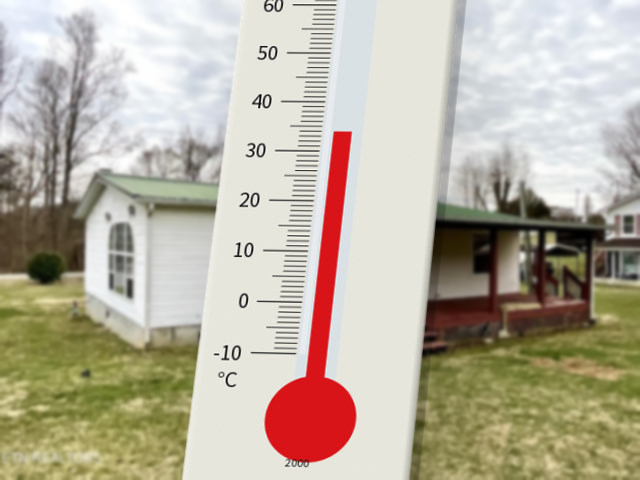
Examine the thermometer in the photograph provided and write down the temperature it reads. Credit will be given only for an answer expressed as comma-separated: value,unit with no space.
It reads 34,°C
